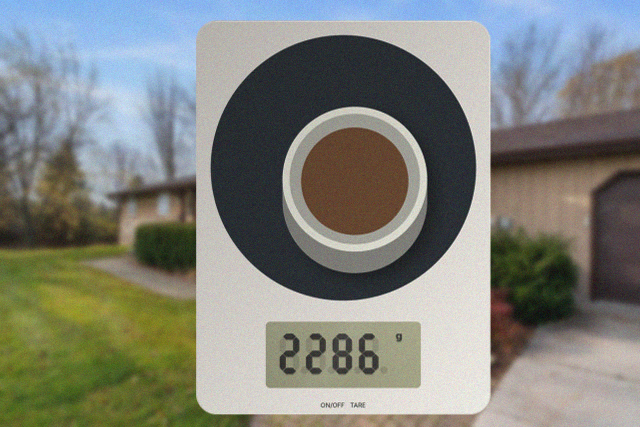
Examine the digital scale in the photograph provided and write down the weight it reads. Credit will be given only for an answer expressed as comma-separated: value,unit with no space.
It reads 2286,g
